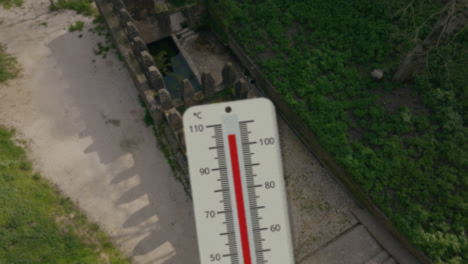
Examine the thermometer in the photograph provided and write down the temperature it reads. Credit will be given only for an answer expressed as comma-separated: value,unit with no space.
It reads 105,°C
